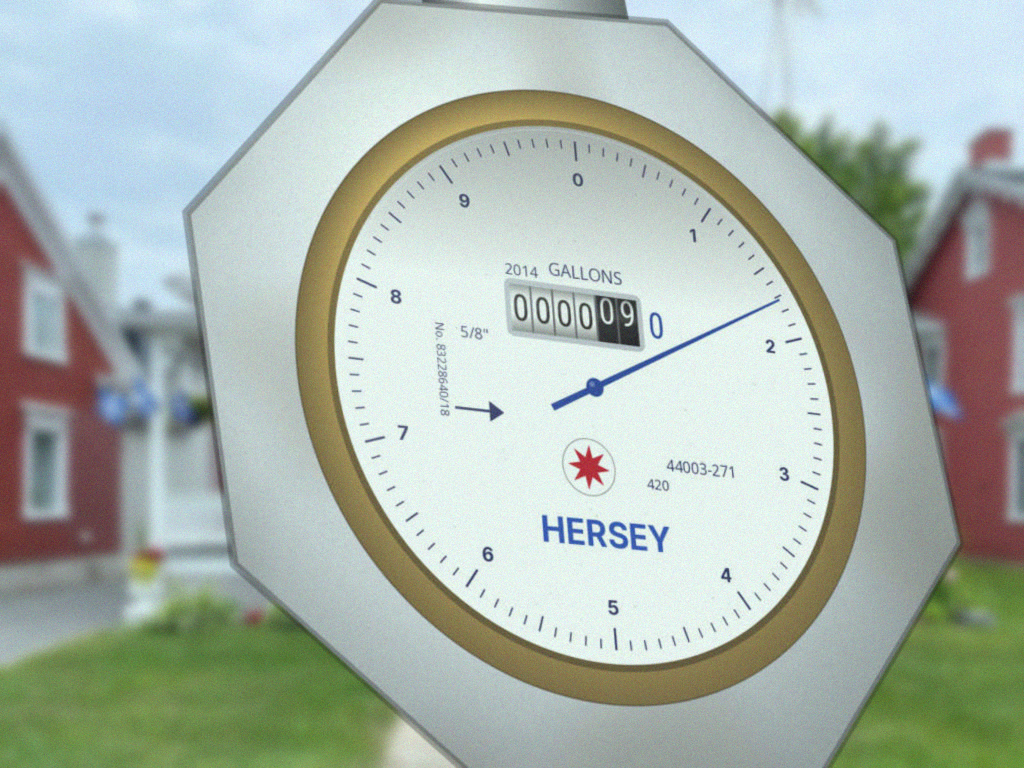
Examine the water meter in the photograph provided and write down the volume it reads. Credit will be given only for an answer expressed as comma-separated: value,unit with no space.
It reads 91.7,gal
